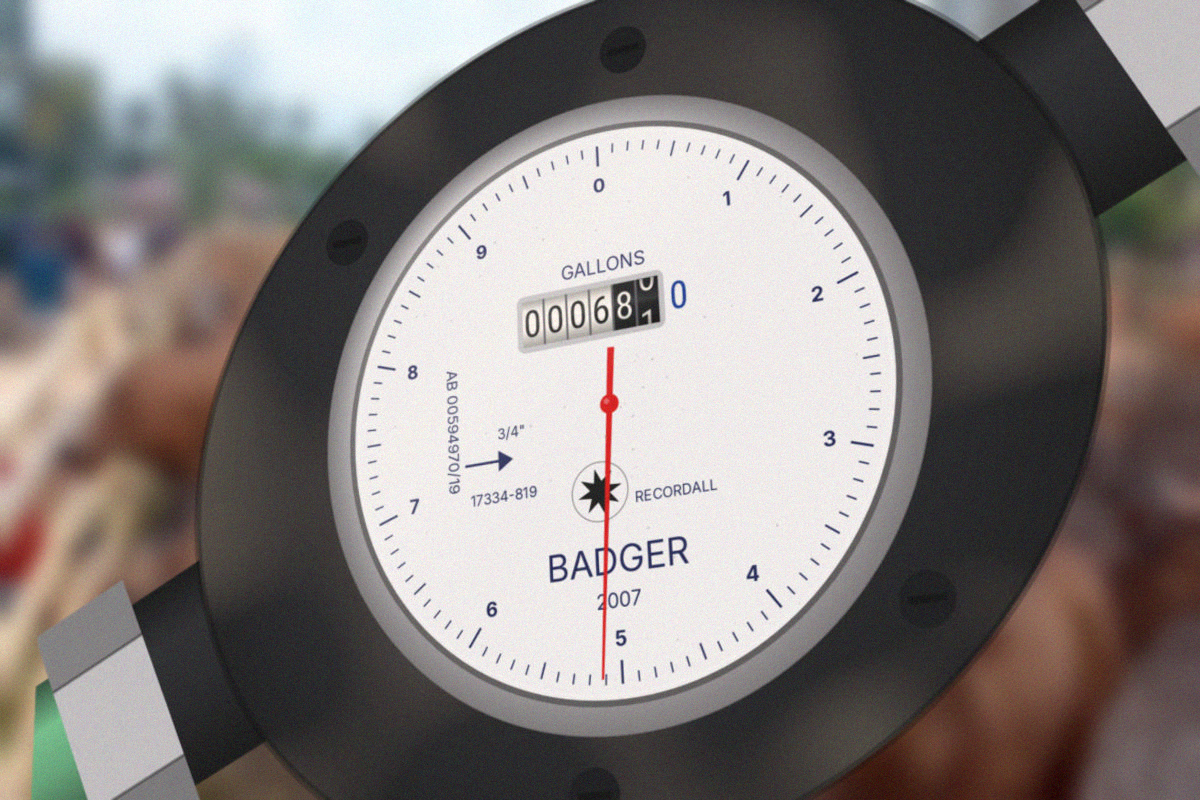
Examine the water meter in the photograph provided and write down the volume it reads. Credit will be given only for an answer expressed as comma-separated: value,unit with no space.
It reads 6805.1,gal
